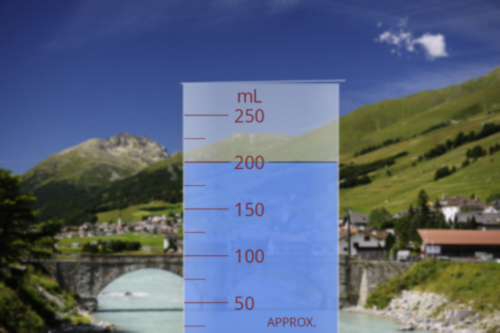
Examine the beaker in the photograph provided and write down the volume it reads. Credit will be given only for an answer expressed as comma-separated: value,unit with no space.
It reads 200,mL
